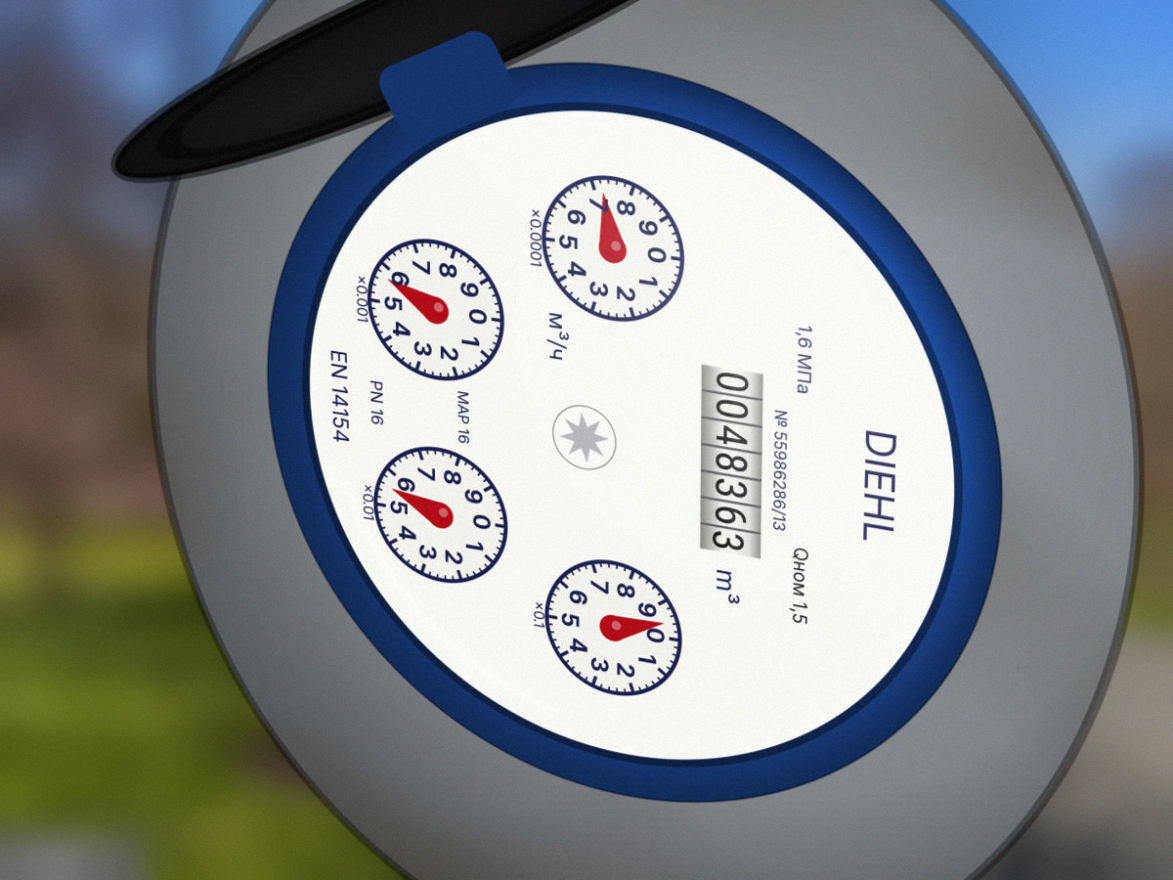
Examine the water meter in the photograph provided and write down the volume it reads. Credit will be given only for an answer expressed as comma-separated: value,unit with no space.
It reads 48362.9557,m³
